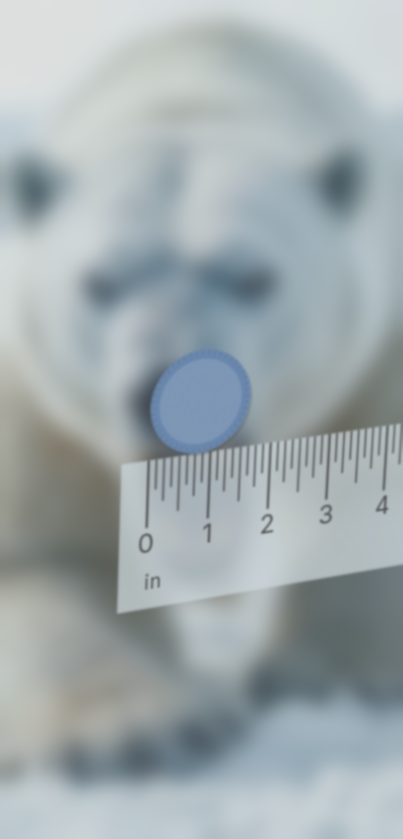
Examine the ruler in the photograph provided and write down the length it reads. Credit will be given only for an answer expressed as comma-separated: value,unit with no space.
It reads 1.625,in
